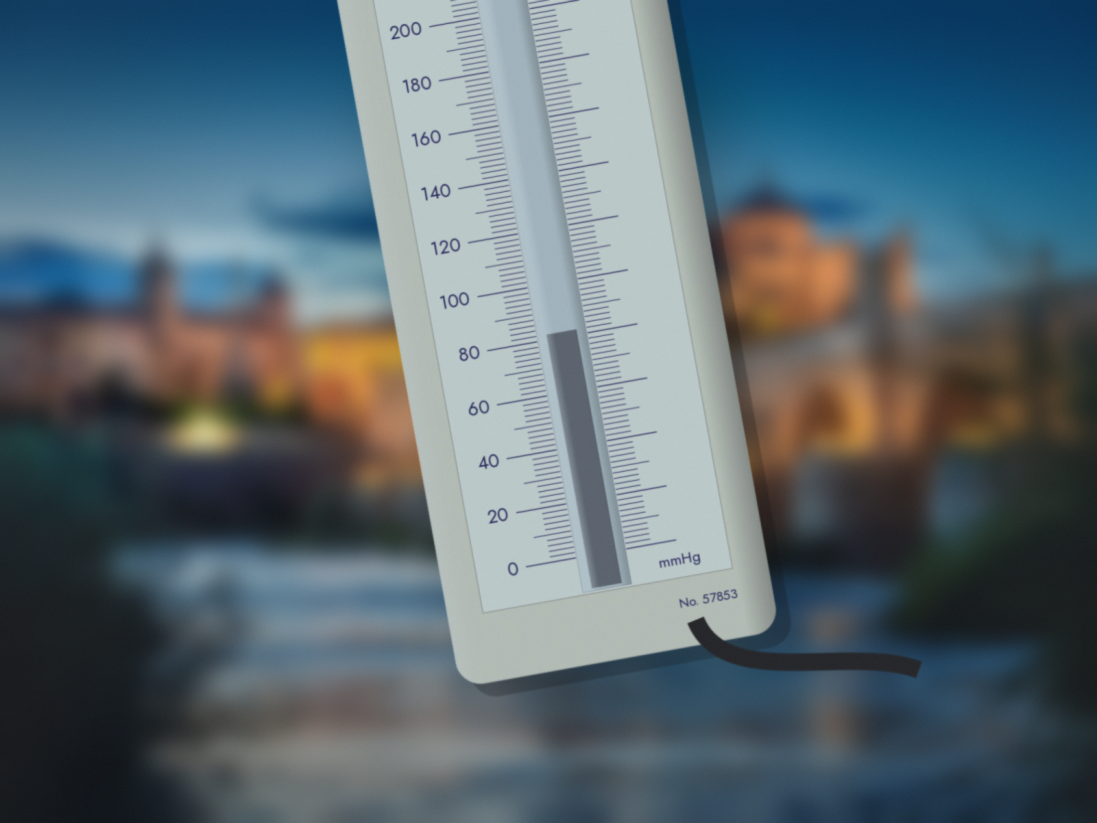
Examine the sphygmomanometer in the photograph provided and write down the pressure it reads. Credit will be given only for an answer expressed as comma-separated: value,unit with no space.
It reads 82,mmHg
